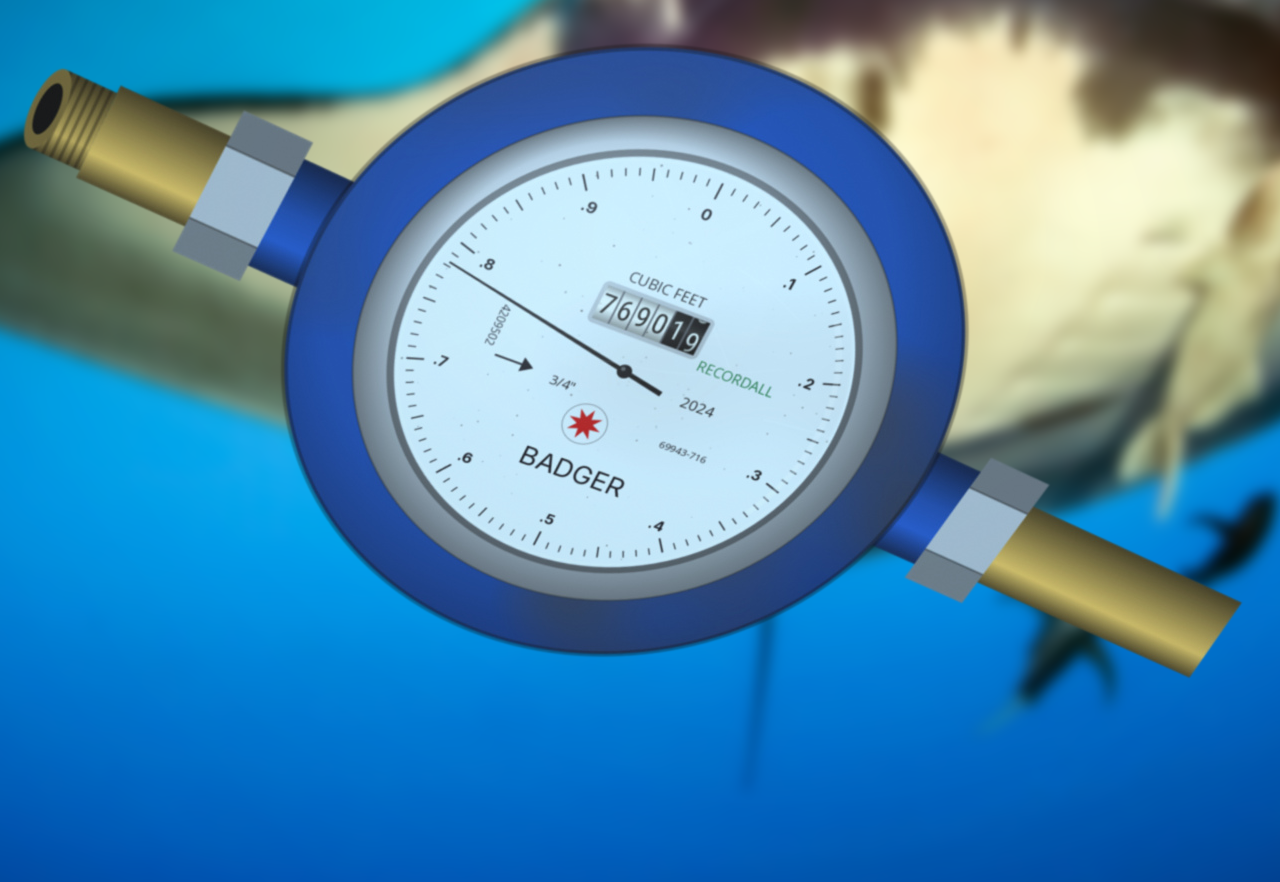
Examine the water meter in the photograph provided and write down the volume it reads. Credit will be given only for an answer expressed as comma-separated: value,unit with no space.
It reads 769018.78,ft³
